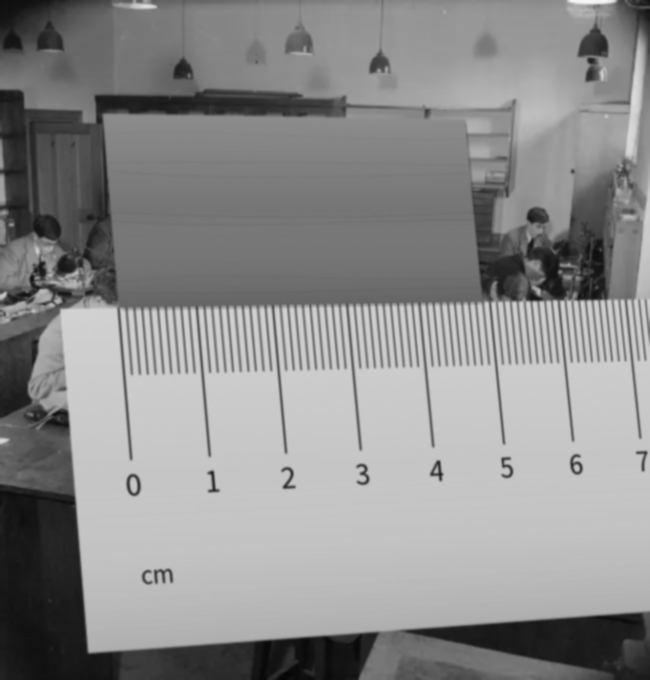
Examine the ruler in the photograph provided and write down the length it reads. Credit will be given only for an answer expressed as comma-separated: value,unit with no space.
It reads 4.9,cm
